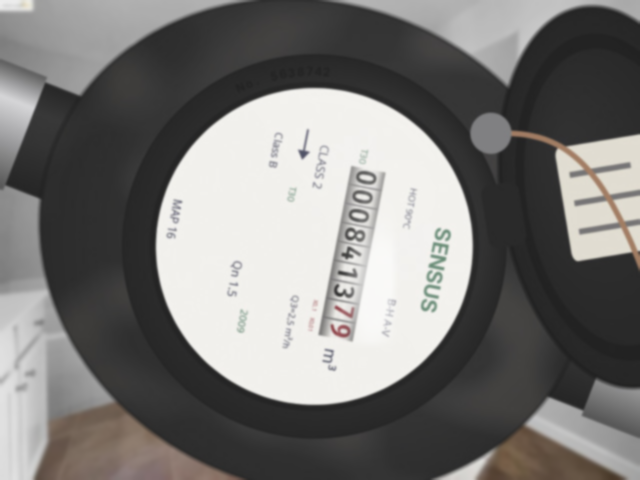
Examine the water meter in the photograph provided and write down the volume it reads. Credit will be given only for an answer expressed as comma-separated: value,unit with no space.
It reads 8413.79,m³
